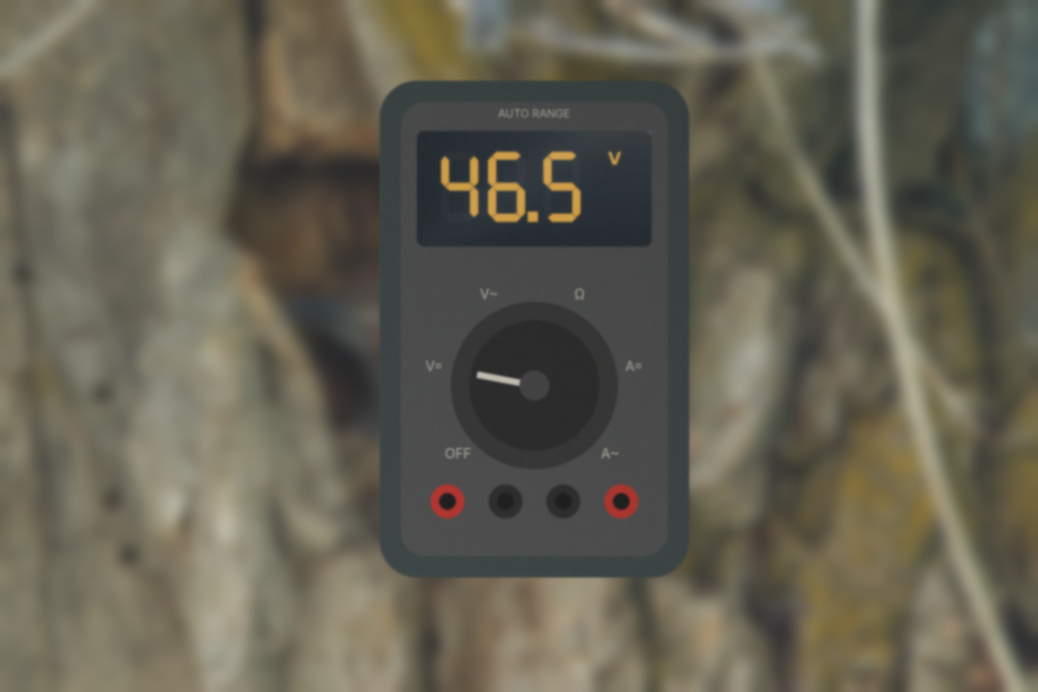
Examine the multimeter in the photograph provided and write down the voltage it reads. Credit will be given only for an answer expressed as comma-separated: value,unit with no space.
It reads 46.5,V
